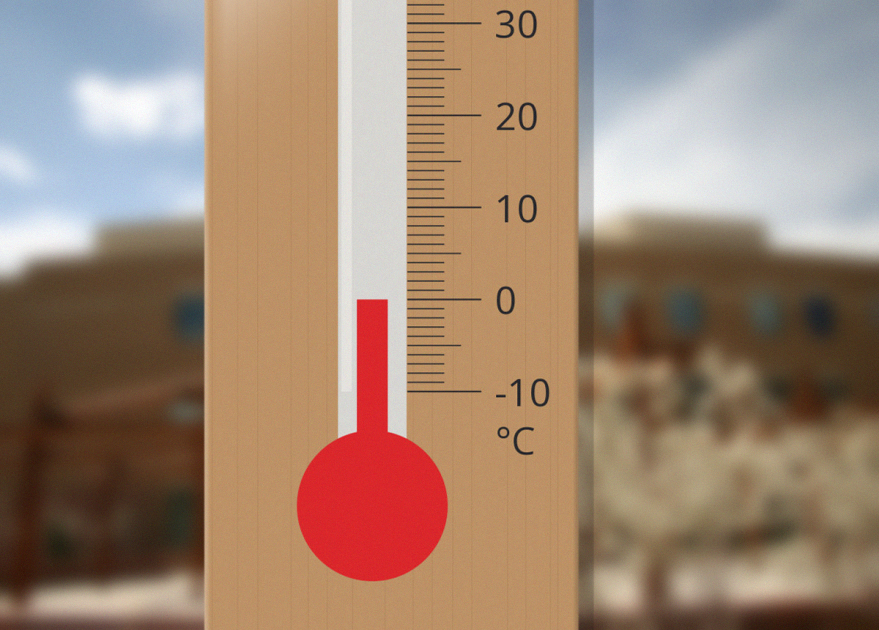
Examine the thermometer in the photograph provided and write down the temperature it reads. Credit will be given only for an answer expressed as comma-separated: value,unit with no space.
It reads 0,°C
